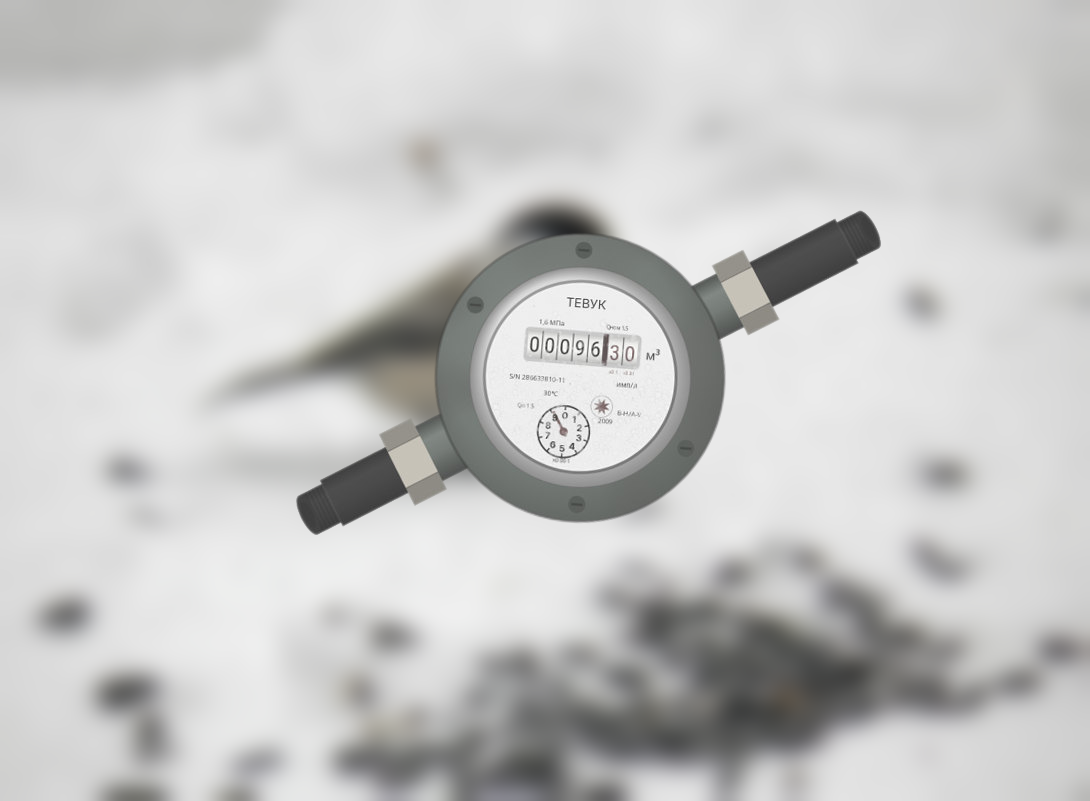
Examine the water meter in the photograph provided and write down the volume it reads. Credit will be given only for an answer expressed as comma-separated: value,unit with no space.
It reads 96.299,m³
